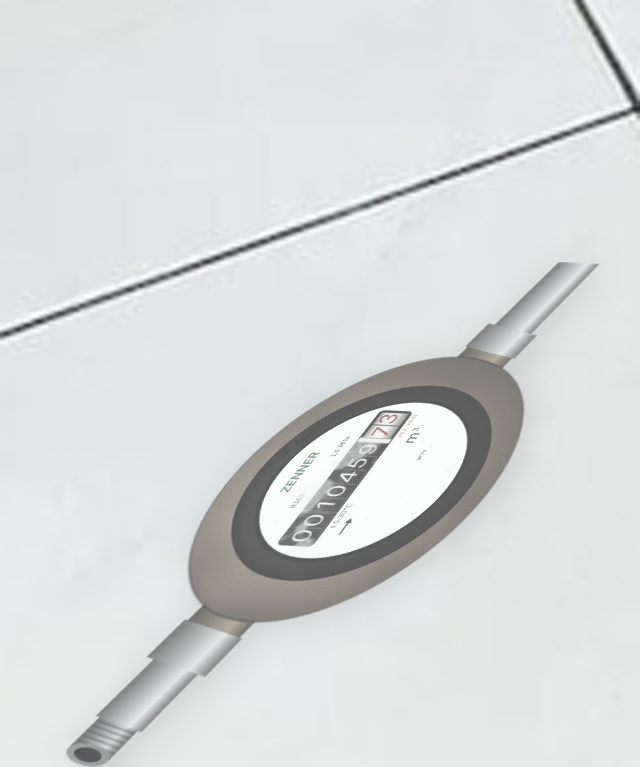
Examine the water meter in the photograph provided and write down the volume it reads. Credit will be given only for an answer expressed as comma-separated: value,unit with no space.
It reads 10459.73,m³
